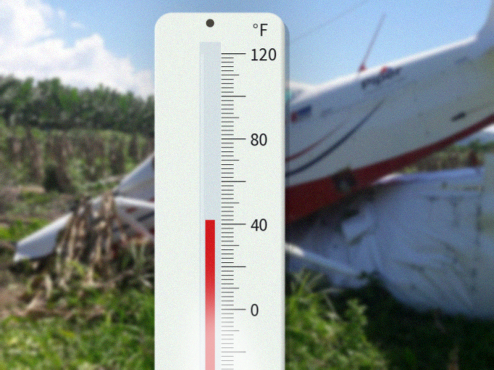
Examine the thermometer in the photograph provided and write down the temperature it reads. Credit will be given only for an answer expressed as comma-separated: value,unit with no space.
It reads 42,°F
